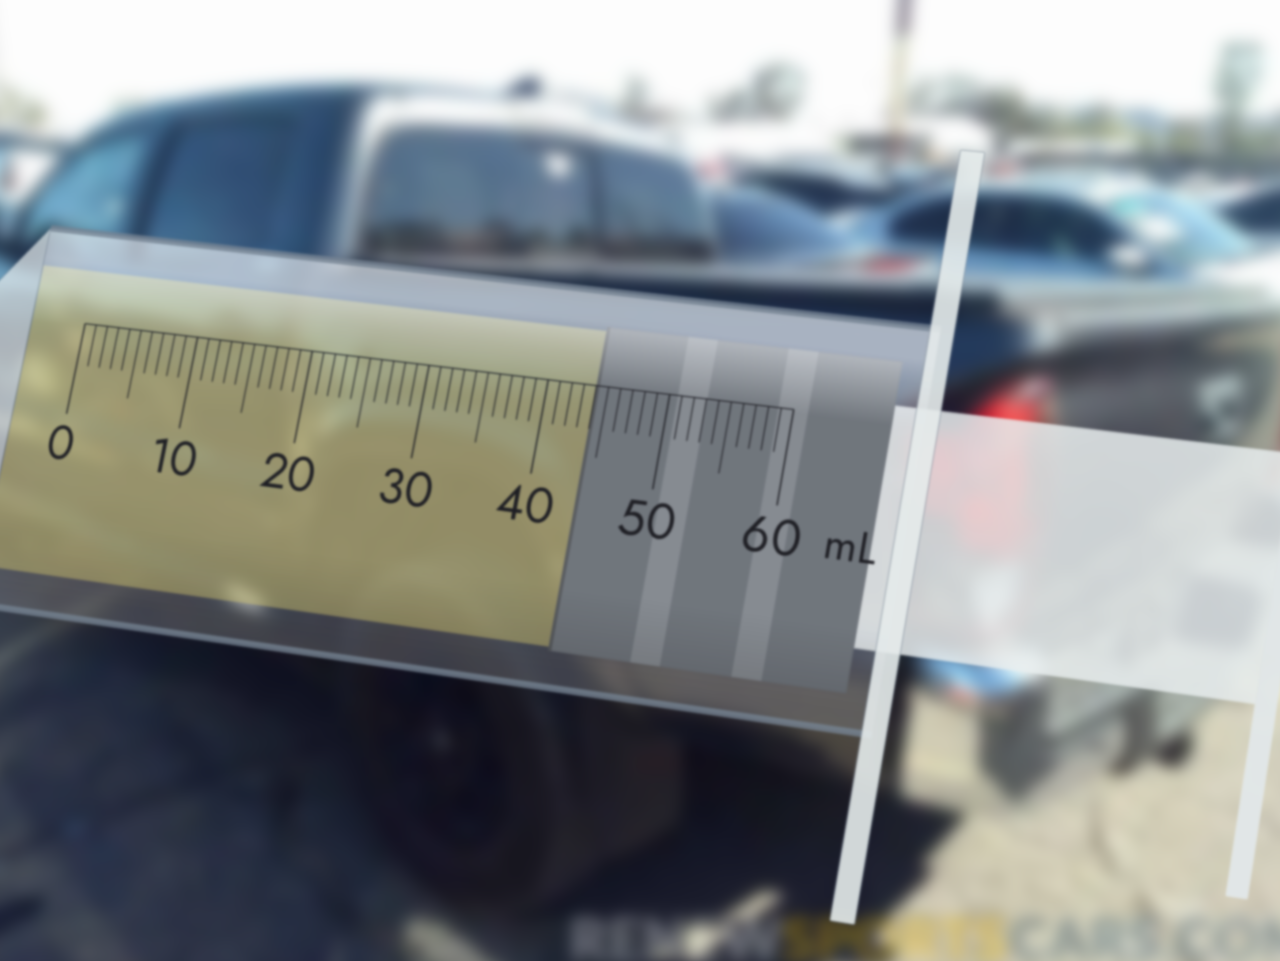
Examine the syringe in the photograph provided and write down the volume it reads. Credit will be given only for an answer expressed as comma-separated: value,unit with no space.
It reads 44,mL
